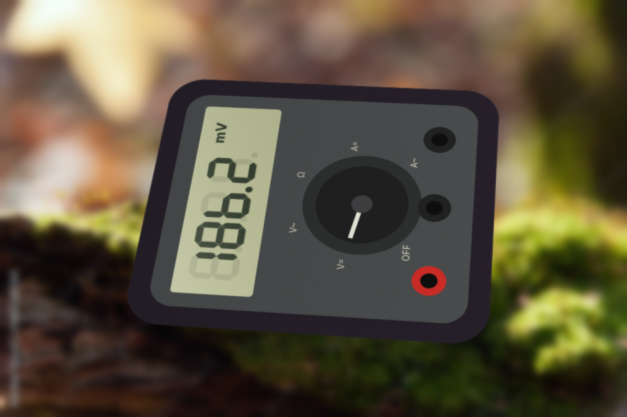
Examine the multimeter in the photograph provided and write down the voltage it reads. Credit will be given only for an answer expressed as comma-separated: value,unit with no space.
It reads 186.2,mV
